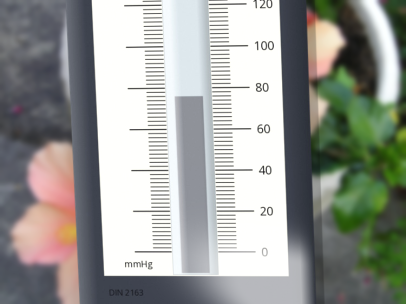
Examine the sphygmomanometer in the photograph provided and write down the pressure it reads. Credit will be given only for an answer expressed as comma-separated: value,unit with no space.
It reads 76,mmHg
